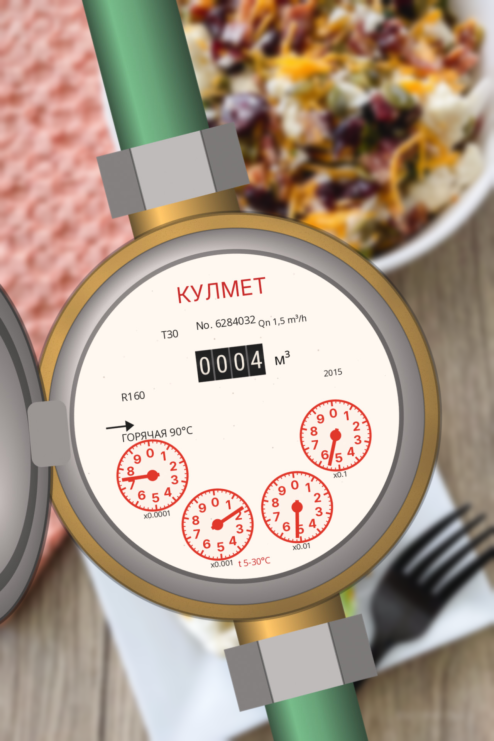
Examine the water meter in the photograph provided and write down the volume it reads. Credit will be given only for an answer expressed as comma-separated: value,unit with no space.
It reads 4.5517,m³
